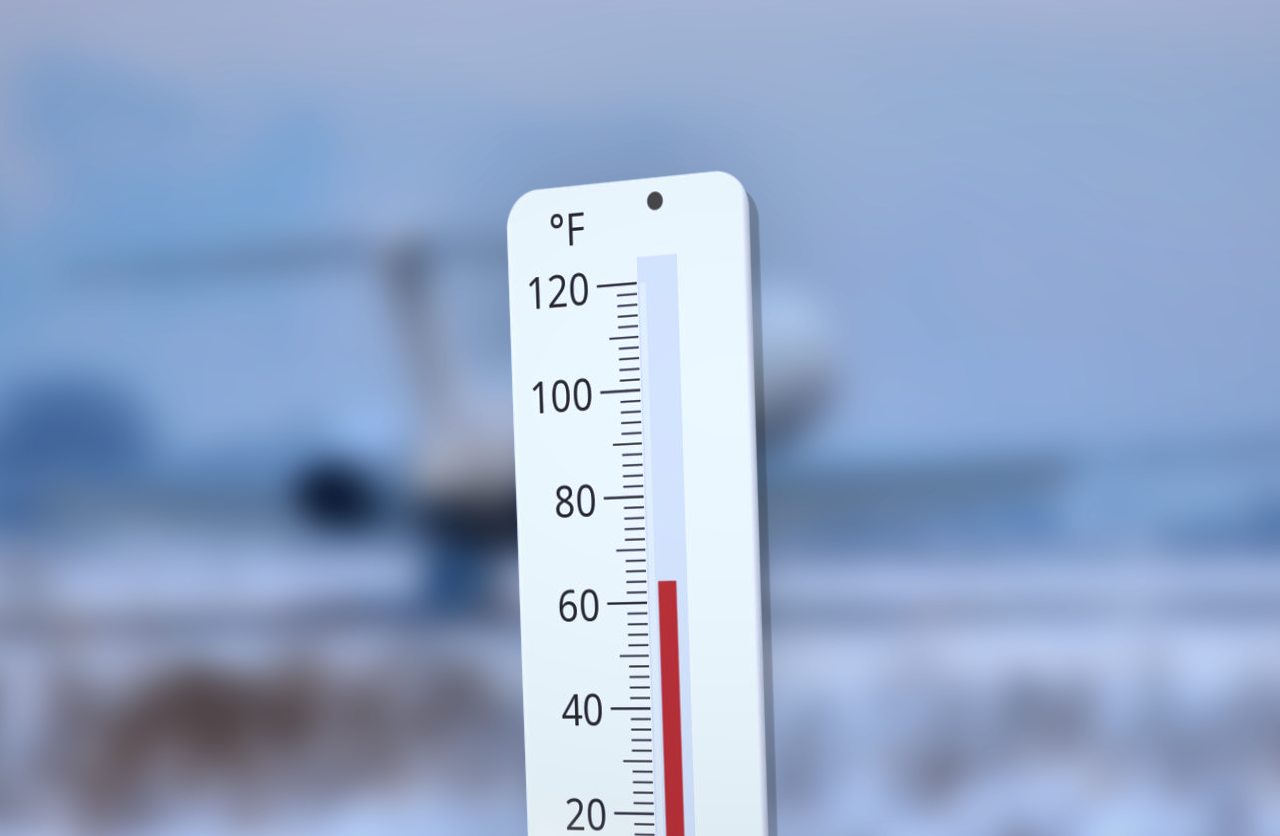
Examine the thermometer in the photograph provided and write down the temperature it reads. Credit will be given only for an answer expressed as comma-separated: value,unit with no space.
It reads 64,°F
